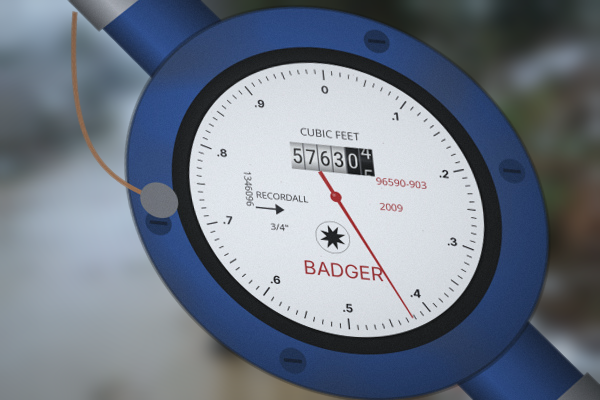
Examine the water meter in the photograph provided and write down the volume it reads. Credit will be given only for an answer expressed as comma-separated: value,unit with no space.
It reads 576304.42,ft³
